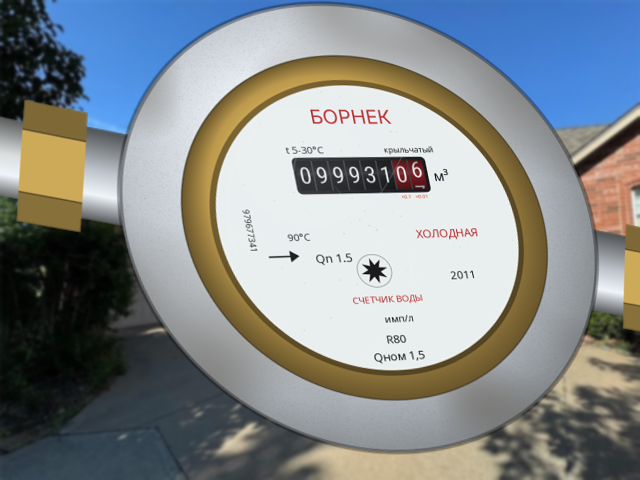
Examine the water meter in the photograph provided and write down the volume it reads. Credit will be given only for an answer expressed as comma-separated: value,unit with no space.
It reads 99931.06,m³
